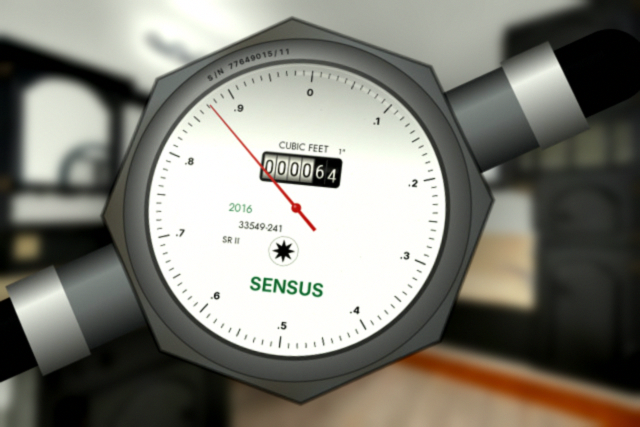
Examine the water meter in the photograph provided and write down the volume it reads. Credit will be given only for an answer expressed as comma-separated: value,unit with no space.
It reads 63.87,ft³
